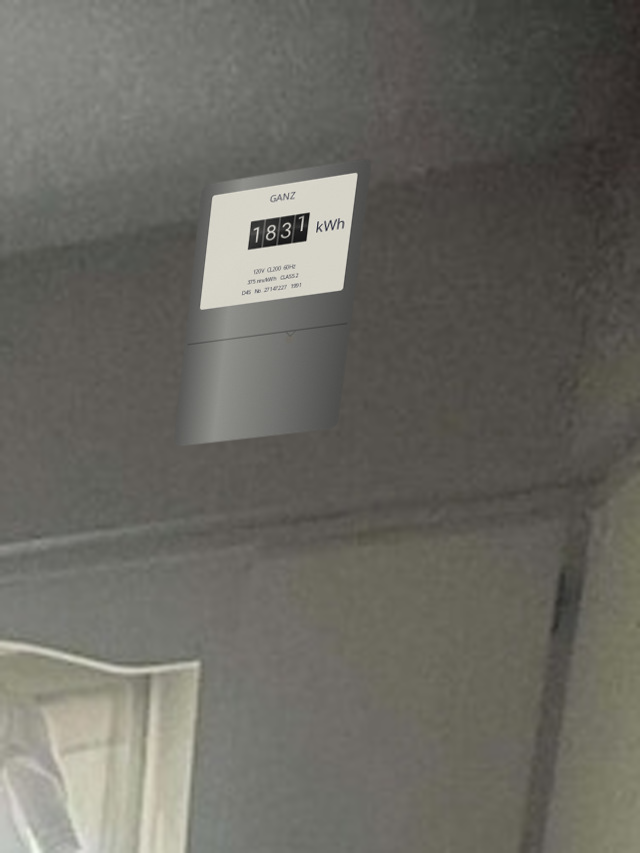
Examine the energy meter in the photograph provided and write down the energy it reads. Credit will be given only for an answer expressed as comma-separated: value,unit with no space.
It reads 1831,kWh
